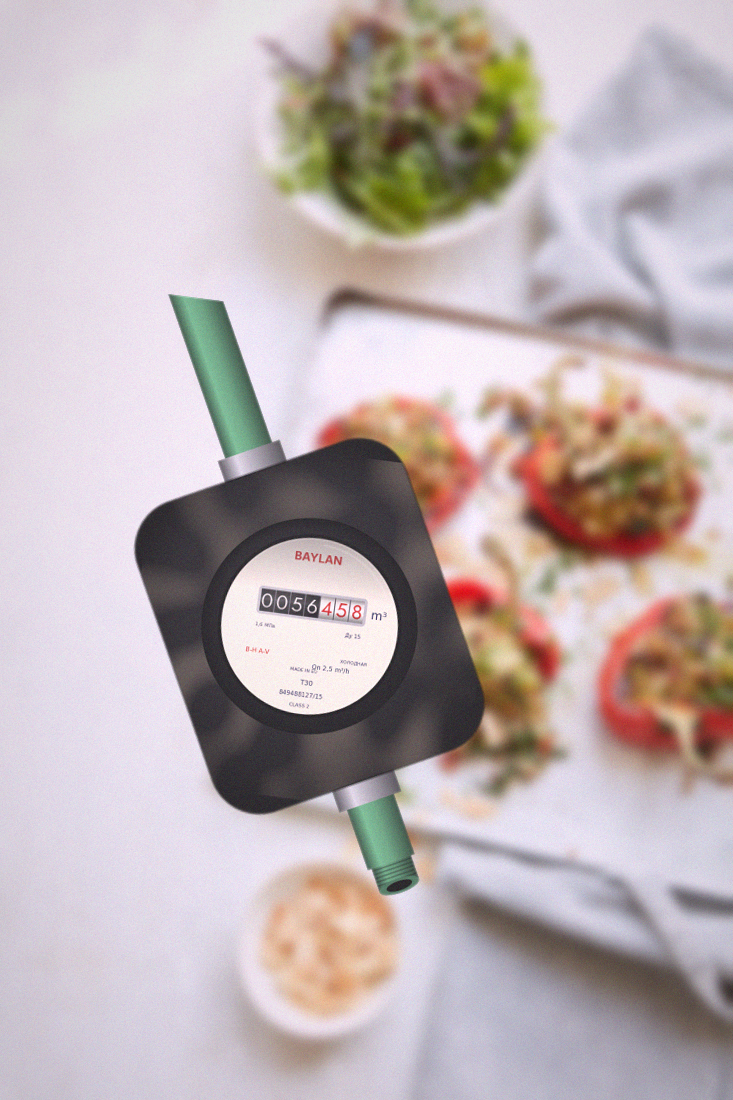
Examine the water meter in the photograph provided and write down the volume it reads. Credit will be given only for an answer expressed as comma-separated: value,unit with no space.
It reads 56.458,m³
